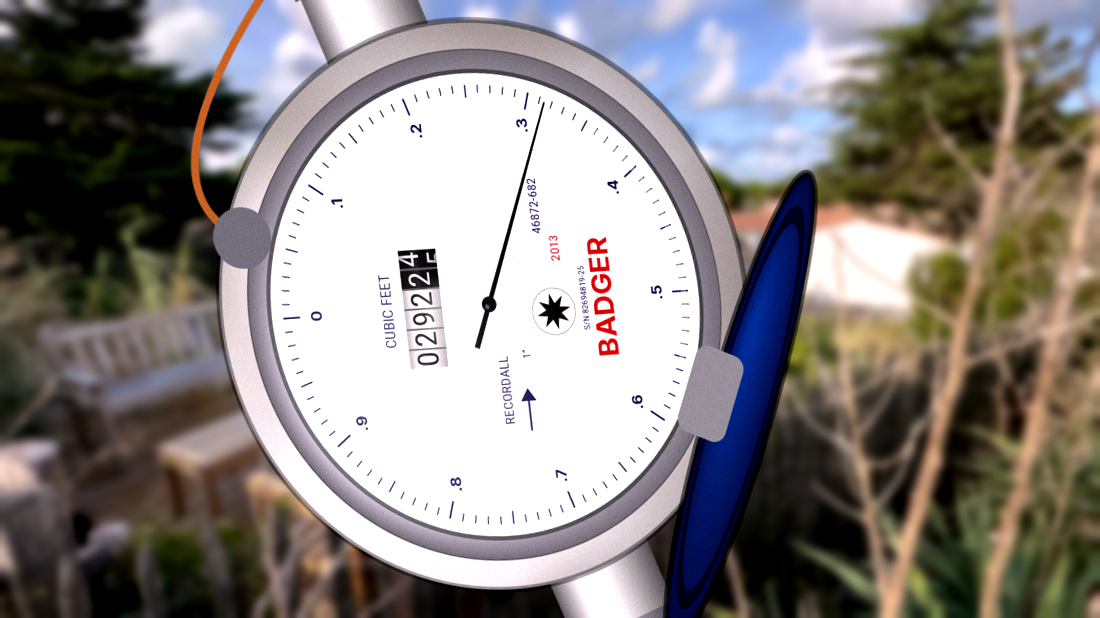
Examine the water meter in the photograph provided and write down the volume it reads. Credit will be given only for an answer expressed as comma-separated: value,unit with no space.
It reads 29224.31,ft³
